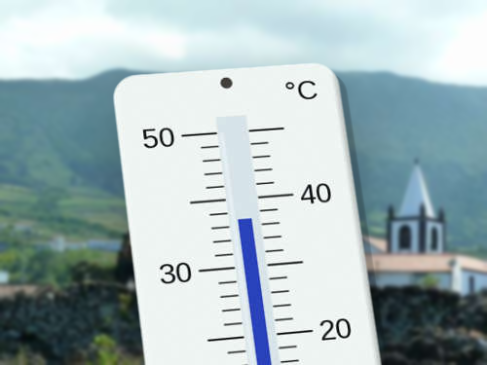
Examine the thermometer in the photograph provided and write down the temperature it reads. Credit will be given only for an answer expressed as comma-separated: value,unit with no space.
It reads 37,°C
